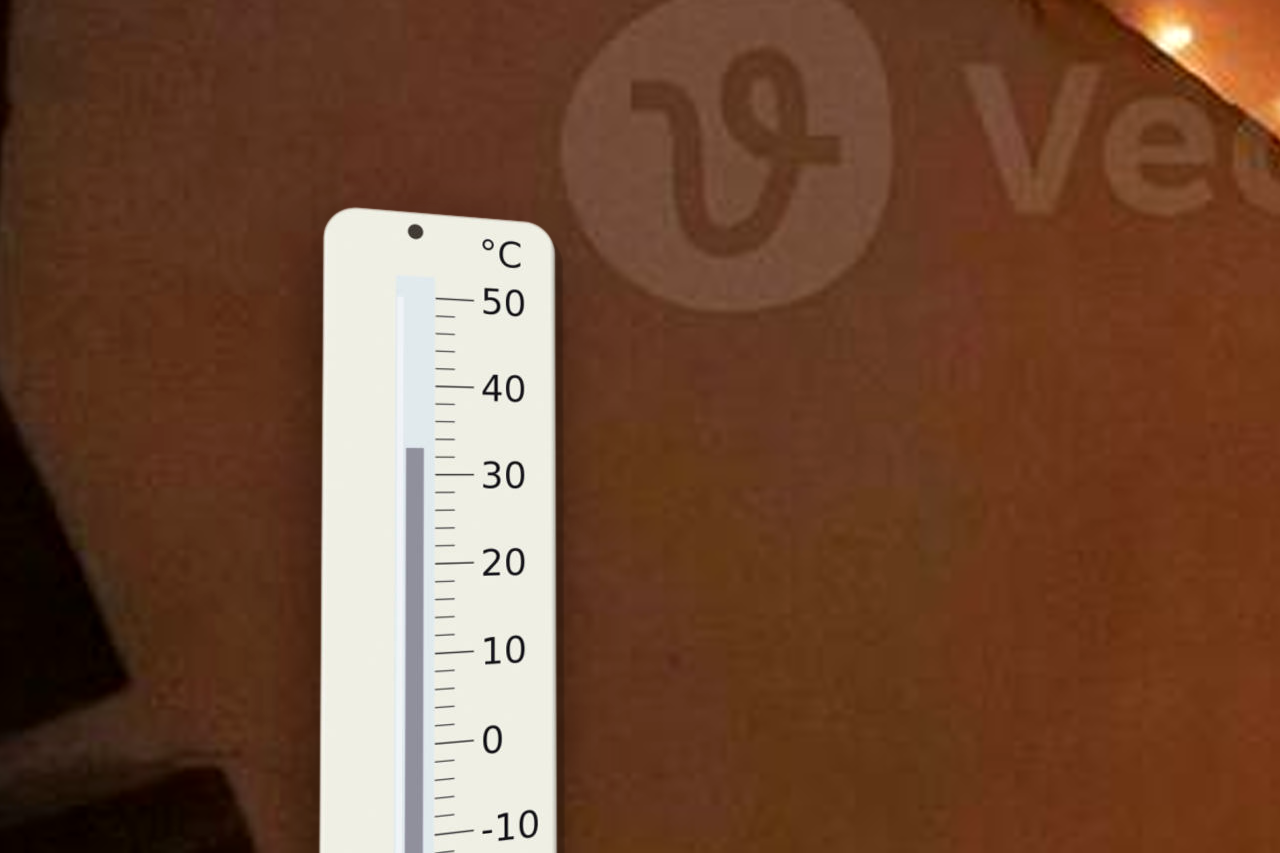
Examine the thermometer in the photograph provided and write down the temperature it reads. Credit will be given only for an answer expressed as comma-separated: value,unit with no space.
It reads 33,°C
